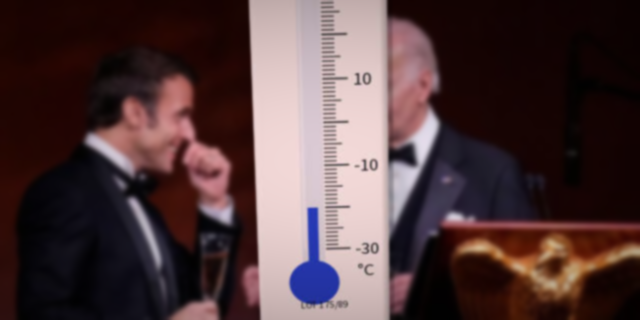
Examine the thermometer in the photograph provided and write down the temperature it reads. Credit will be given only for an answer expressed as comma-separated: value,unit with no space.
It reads -20,°C
